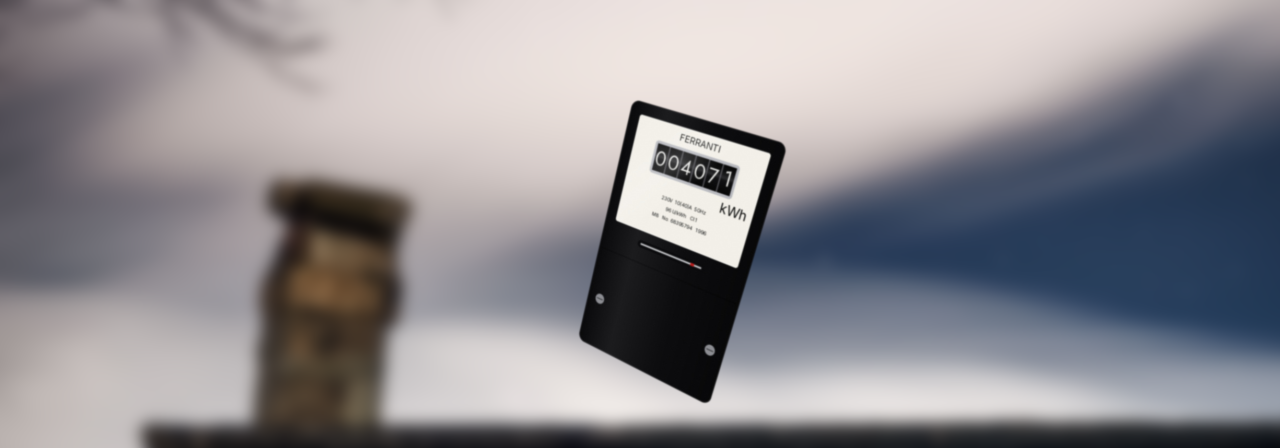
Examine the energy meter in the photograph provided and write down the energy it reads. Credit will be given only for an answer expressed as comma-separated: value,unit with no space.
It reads 4071,kWh
